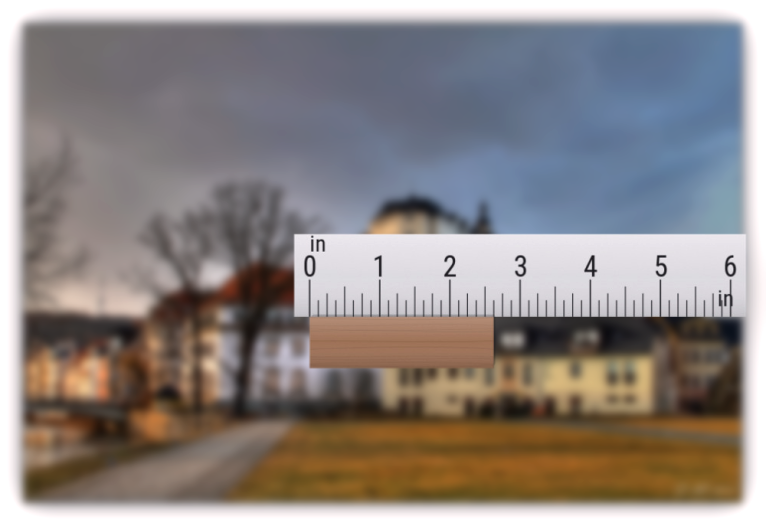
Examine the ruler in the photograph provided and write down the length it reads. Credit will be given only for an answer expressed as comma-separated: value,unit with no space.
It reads 2.625,in
